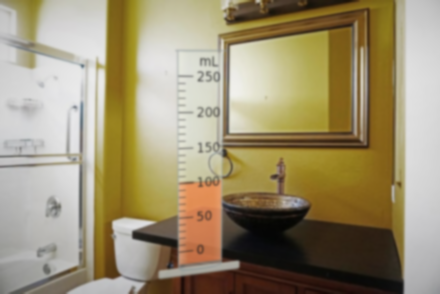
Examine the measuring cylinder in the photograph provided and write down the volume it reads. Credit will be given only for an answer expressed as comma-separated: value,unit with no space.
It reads 100,mL
